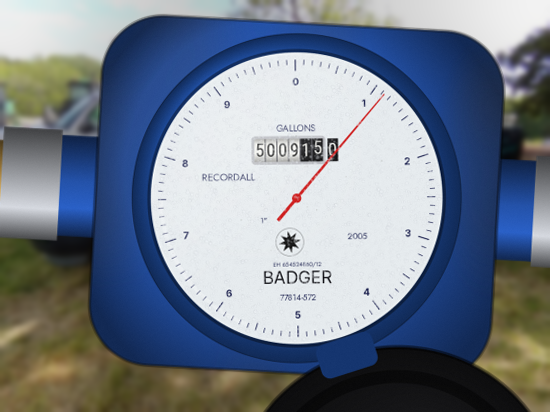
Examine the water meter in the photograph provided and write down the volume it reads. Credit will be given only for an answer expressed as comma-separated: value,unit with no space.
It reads 5009151.1,gal
